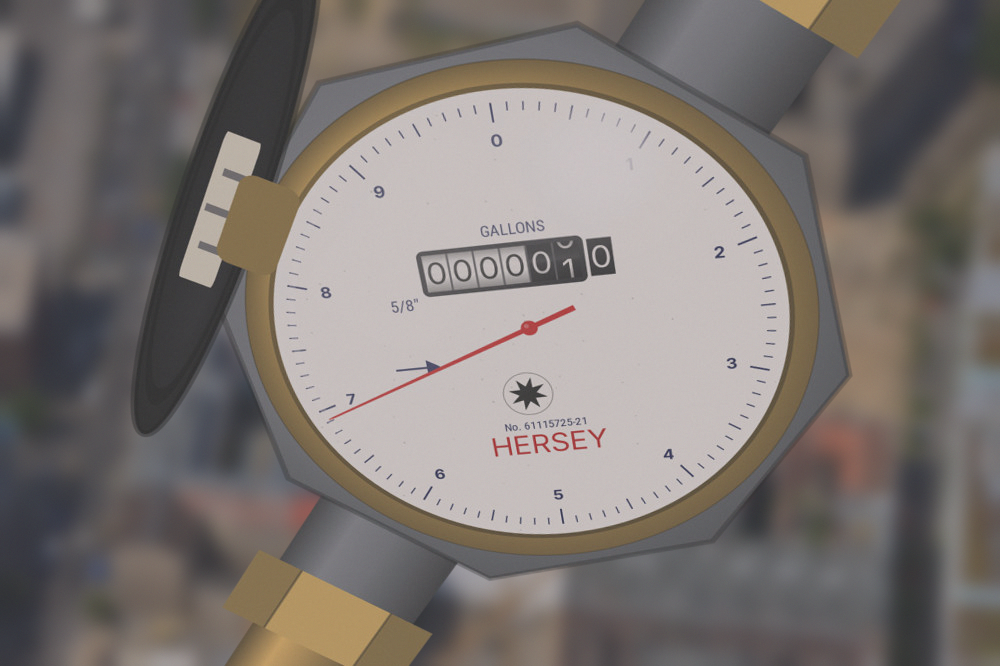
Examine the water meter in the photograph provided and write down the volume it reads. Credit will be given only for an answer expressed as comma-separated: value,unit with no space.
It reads 6.9,gal
